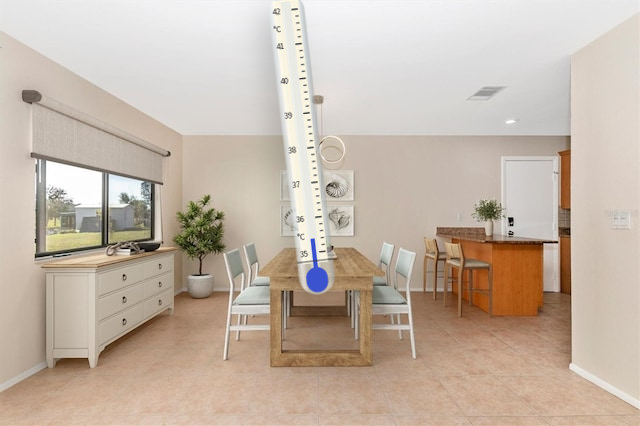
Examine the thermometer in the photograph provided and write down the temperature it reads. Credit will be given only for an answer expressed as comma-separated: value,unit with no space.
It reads 35.4,°C
